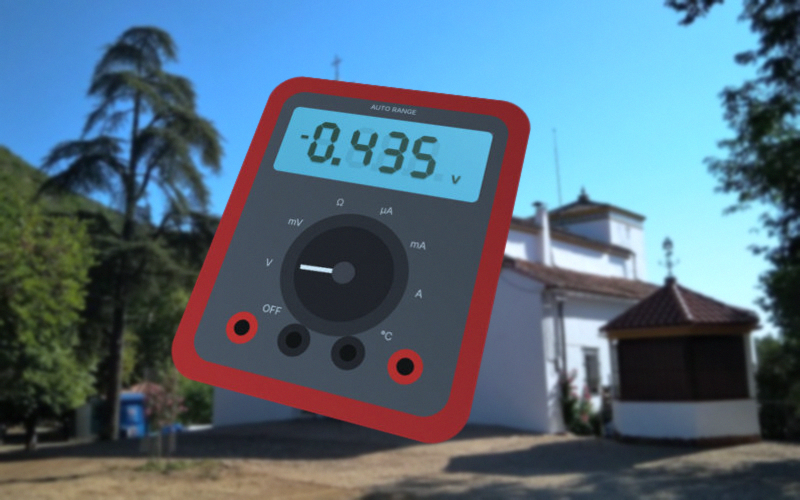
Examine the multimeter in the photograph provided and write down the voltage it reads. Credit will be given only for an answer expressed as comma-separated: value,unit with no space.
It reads -0.435,V
